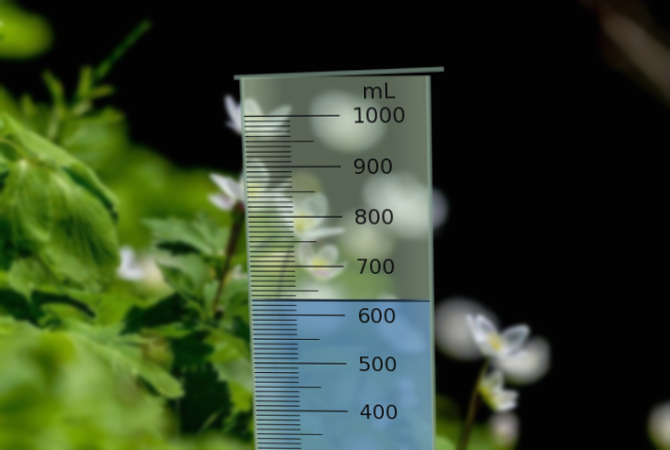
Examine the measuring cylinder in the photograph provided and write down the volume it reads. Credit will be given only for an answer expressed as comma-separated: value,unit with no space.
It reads 630,mL
